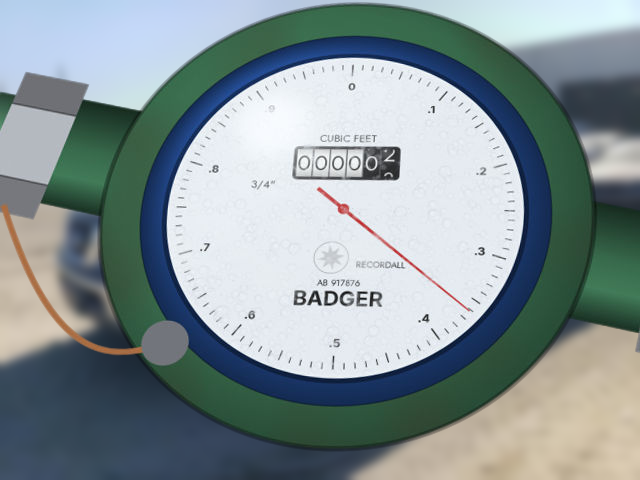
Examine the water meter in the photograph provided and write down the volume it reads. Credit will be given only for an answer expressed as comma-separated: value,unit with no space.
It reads 2.36,ft³
